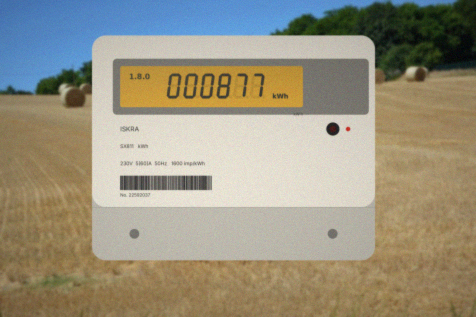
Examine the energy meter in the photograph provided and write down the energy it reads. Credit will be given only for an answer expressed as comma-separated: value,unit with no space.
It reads 877,kWh
